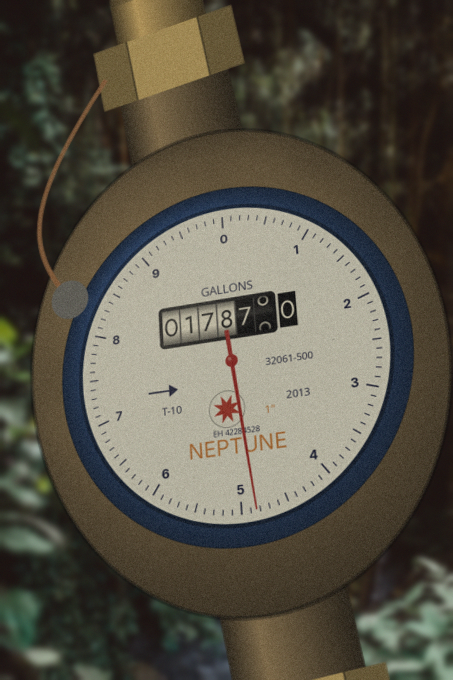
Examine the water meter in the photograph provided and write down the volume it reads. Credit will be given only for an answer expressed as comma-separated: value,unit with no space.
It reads 178784.8,gal
